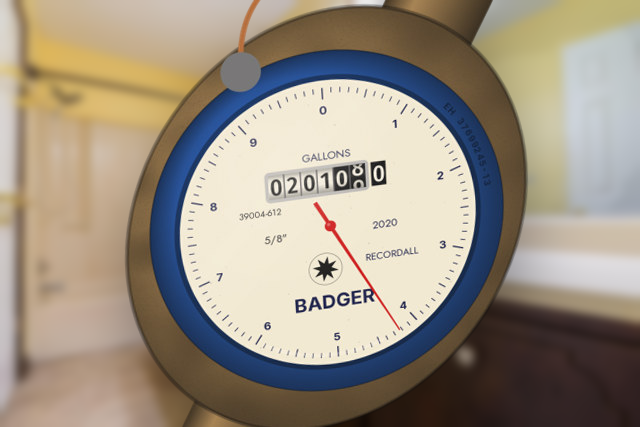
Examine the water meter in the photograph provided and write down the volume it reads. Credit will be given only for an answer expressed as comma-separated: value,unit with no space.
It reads 201084.2,gal
